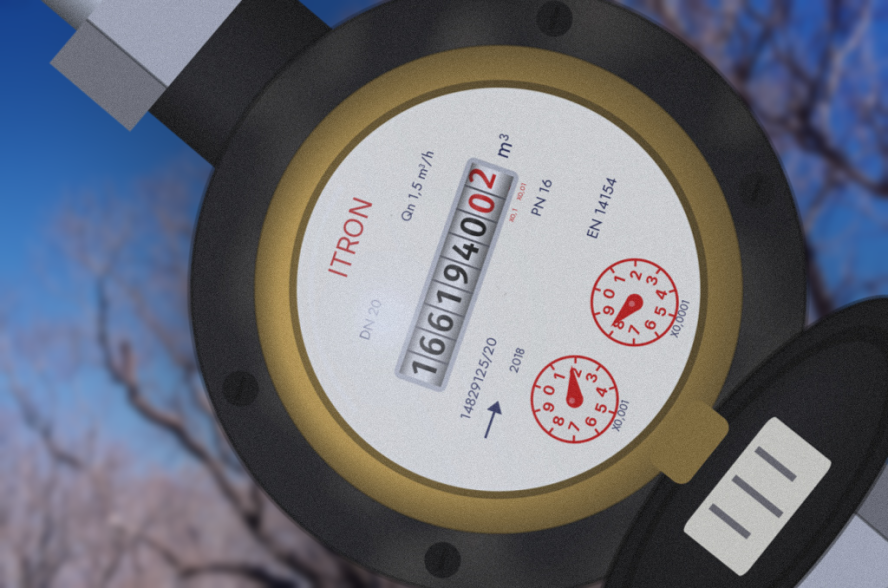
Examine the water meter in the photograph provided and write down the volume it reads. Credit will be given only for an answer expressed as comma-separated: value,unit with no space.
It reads 1661940.0218,m³
